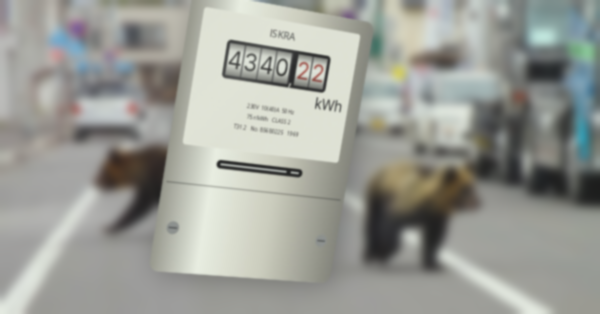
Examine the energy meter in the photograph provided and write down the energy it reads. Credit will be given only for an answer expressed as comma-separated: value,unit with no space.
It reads 4340.22,kWh
